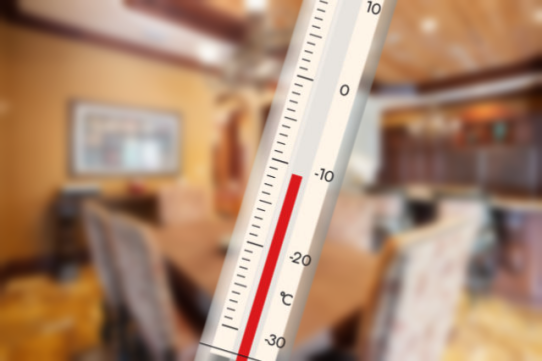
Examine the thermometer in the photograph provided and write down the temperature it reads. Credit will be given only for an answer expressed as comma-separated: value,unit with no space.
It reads -11,°C
